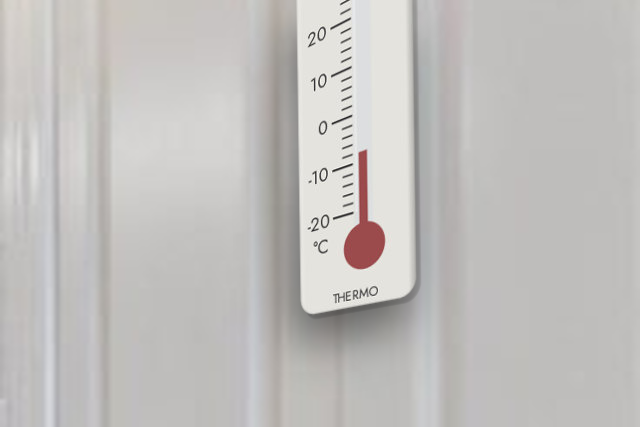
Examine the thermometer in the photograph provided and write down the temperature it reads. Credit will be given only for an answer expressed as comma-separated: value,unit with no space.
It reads -8,°C
